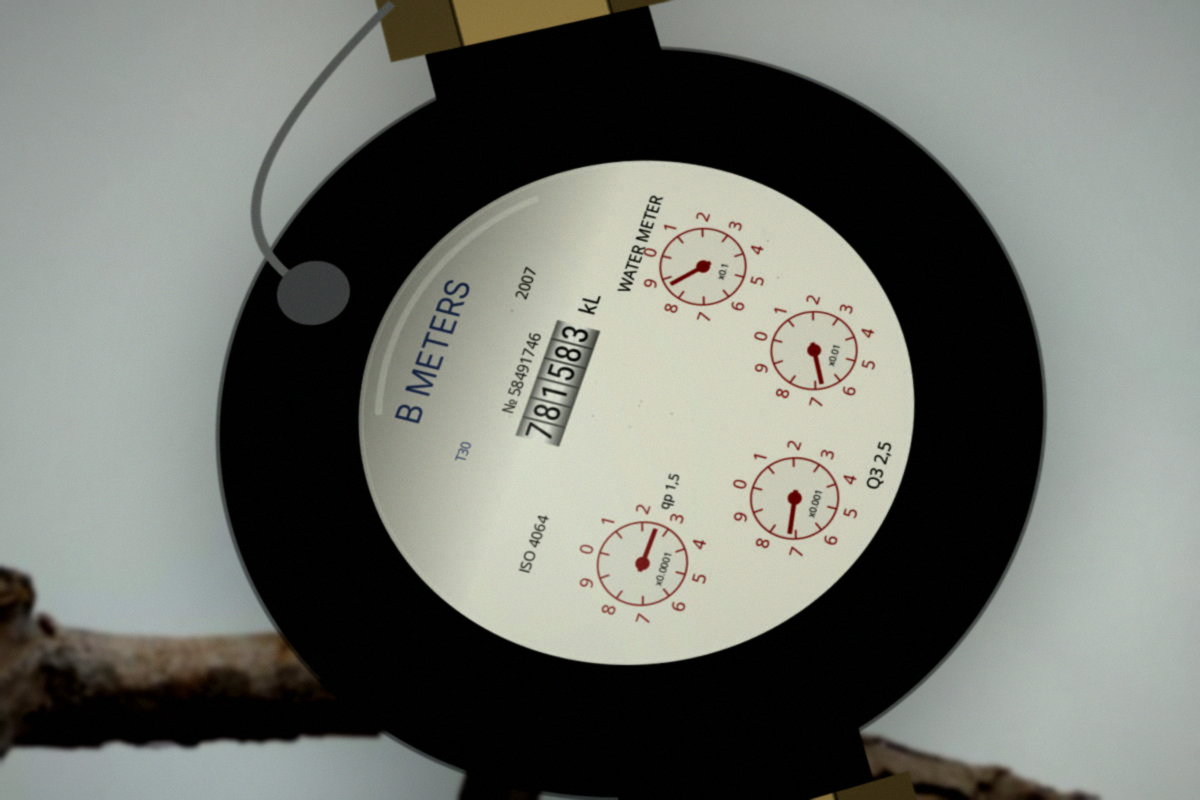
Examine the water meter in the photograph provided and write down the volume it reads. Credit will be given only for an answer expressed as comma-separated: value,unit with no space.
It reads 781583.8672,kL
